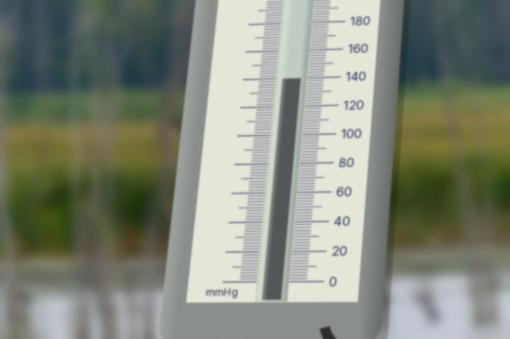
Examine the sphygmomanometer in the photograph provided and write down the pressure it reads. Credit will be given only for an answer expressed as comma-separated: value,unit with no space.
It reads 140,mmHg
